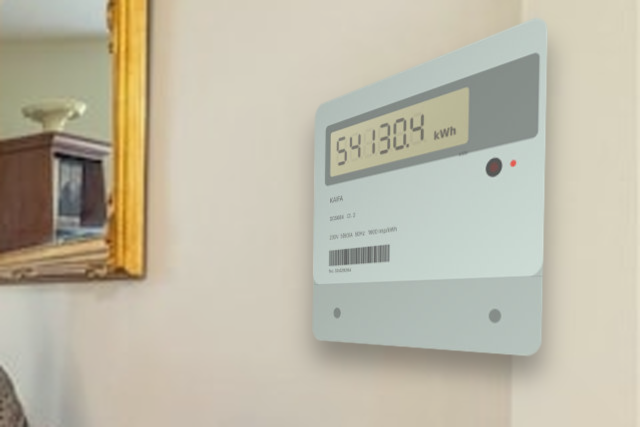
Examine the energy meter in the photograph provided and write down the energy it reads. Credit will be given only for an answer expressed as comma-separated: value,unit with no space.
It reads 54130.4,kWh
